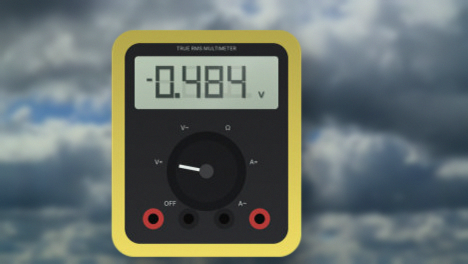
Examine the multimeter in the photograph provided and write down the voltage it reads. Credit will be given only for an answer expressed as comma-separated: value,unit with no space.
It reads -0.484,V
